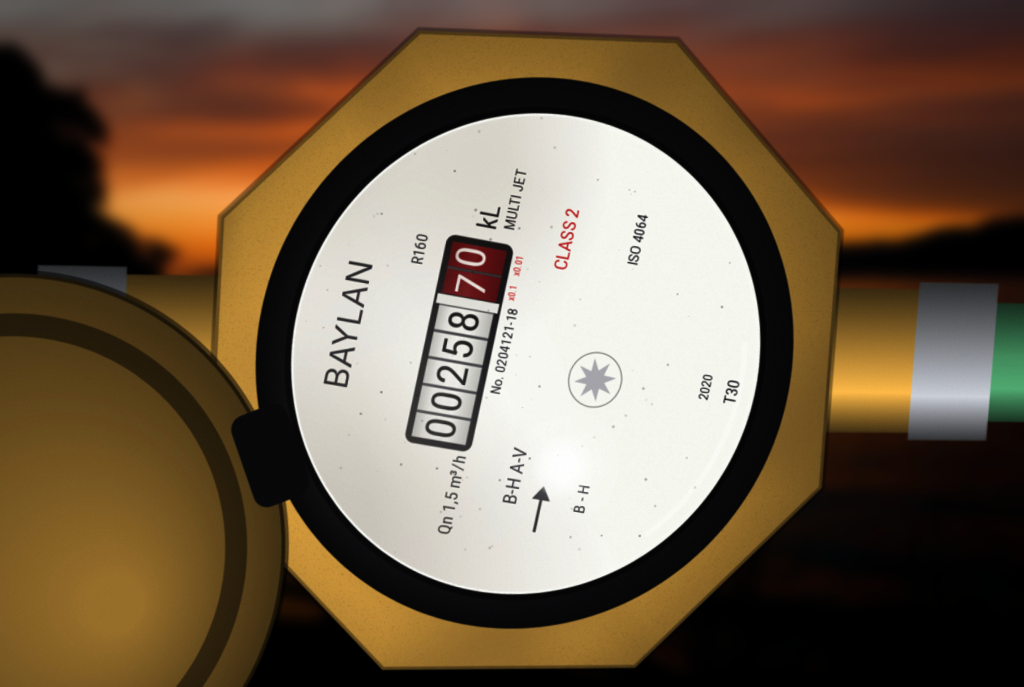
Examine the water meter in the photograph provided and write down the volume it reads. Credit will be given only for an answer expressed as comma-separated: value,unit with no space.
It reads 258.70,kL
